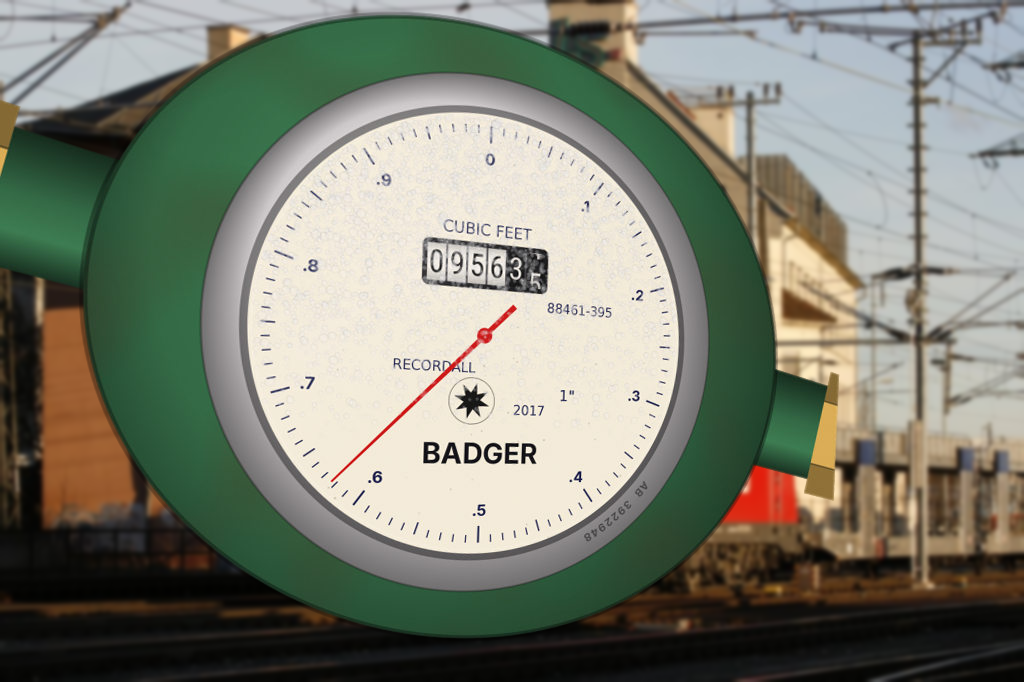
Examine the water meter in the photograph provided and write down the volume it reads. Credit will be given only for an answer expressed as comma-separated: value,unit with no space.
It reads 95634.62,ft³
